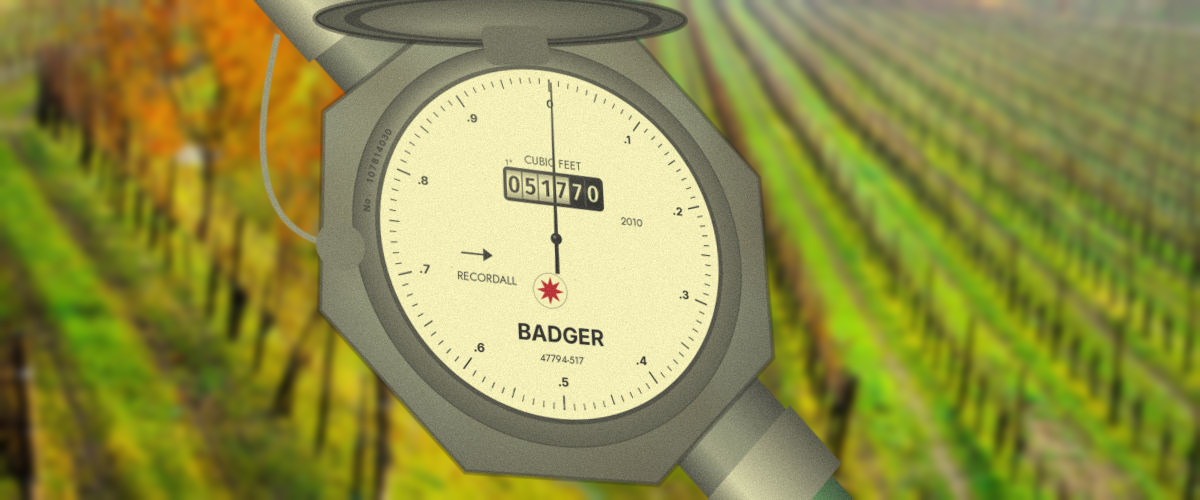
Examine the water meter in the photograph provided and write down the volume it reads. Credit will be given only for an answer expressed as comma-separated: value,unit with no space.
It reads 51770.00,ft³
